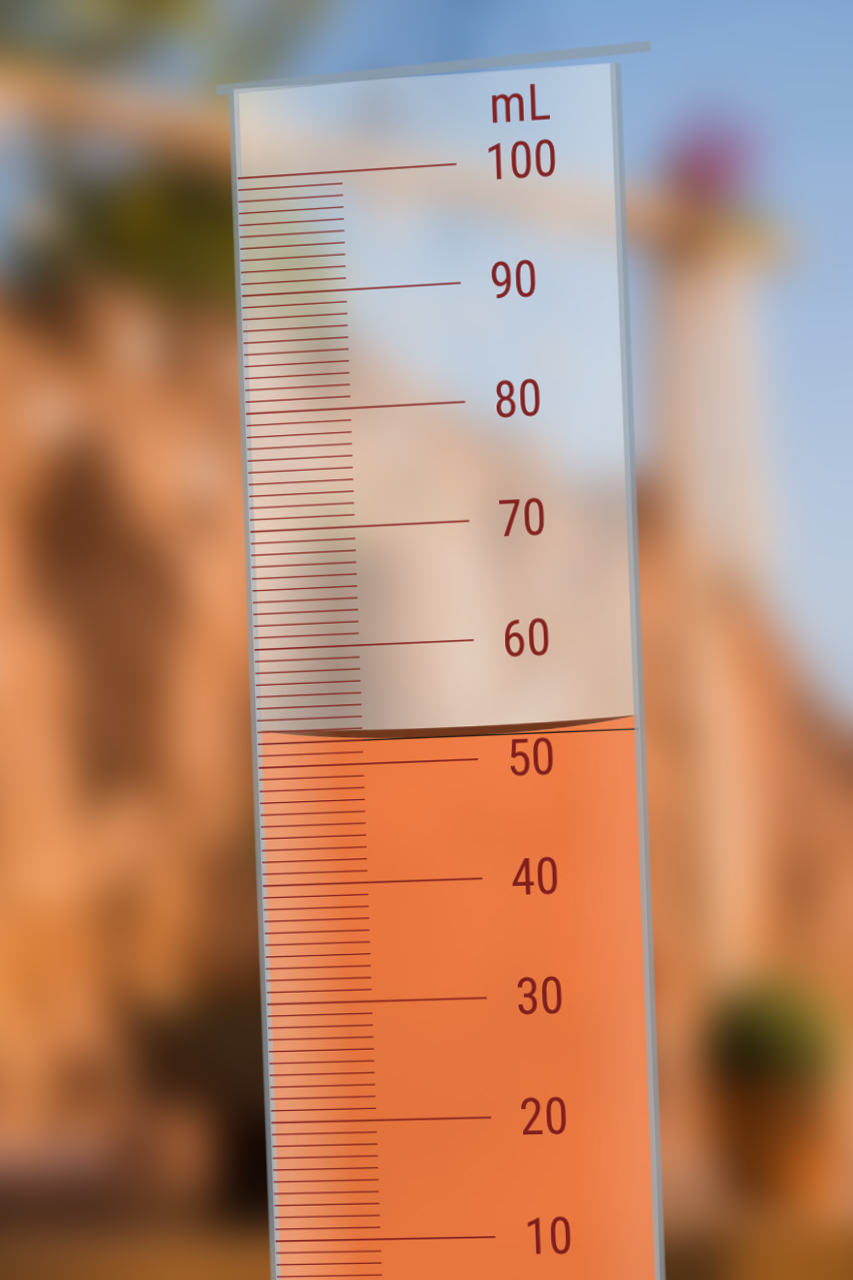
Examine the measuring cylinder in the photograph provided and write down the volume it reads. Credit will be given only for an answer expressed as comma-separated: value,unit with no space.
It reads 52,mL
